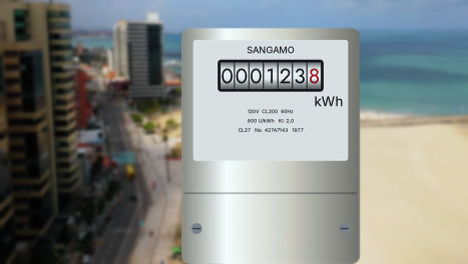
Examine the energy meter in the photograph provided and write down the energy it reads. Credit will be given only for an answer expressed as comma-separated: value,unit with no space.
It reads 123.8,kWh
